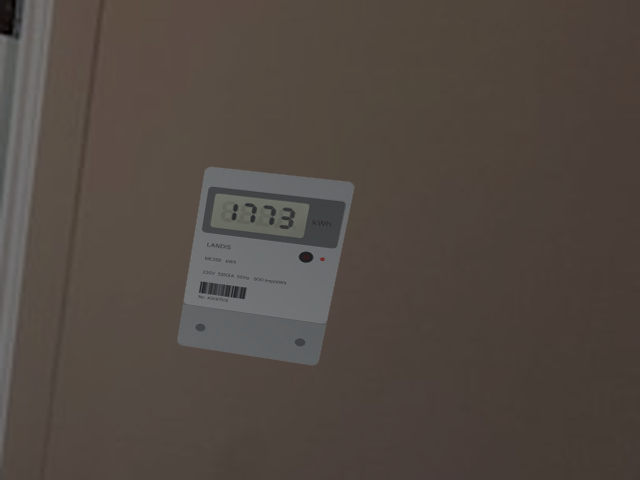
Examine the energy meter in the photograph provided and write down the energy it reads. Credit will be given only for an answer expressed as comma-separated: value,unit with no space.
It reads 1773,kWh
